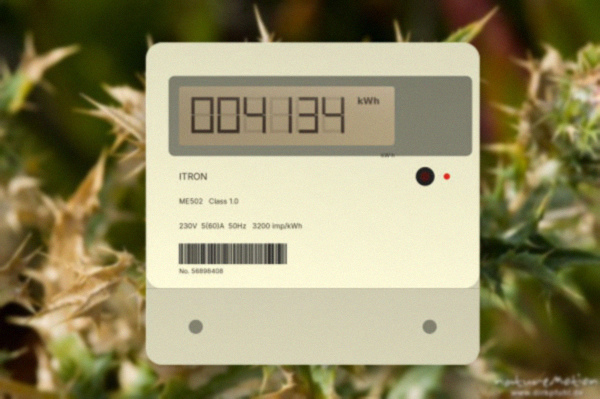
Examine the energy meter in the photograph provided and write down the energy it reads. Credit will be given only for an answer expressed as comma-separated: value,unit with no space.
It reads 4134,kWh
